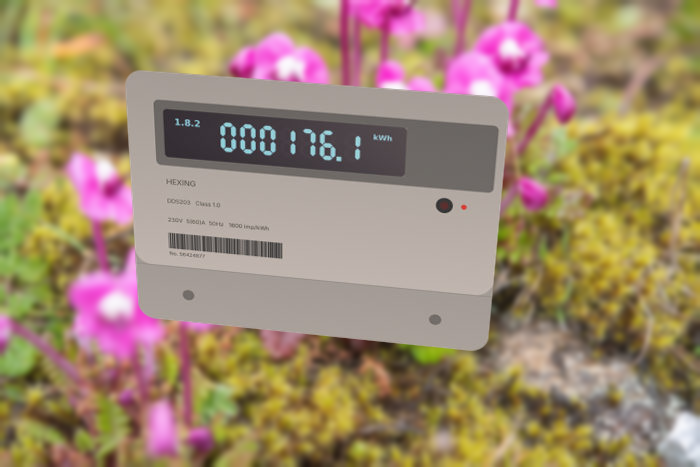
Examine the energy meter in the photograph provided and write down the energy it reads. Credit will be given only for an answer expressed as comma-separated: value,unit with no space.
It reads 176.1,kWh
